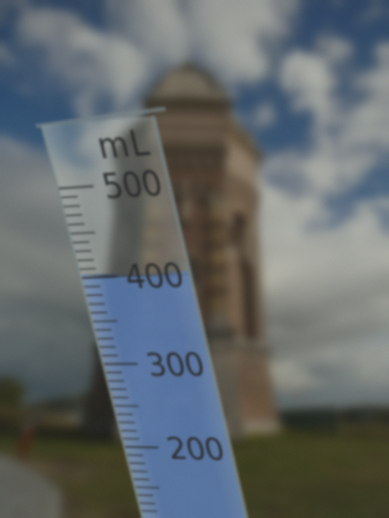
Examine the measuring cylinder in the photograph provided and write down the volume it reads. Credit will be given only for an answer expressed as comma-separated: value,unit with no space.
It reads 400,mL
